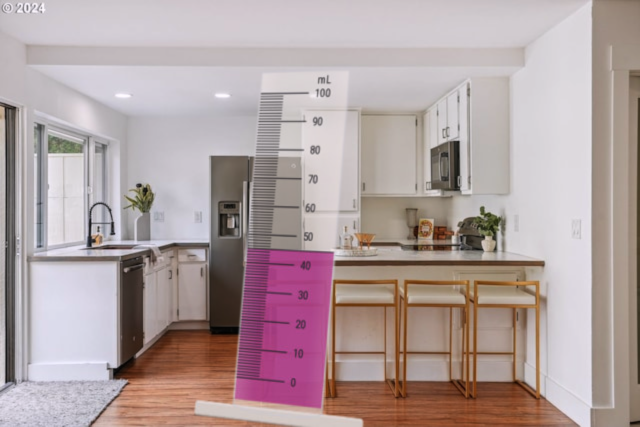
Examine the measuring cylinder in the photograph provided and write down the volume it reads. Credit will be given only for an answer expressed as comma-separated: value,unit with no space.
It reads 45,mL
